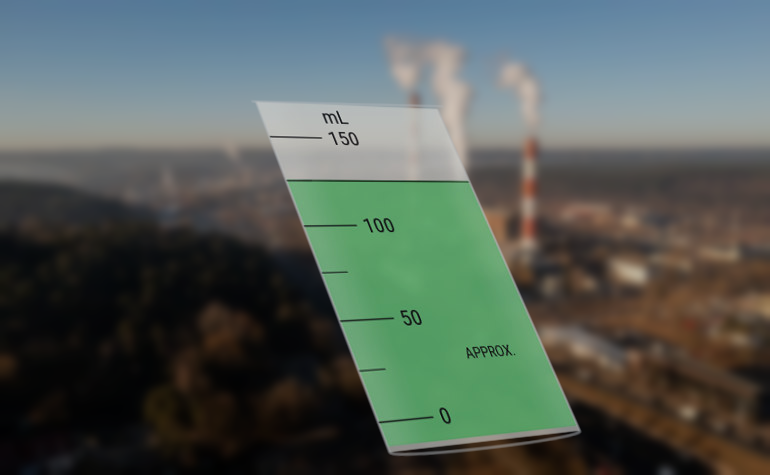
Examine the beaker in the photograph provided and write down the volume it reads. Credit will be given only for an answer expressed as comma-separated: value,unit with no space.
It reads 125,mL
